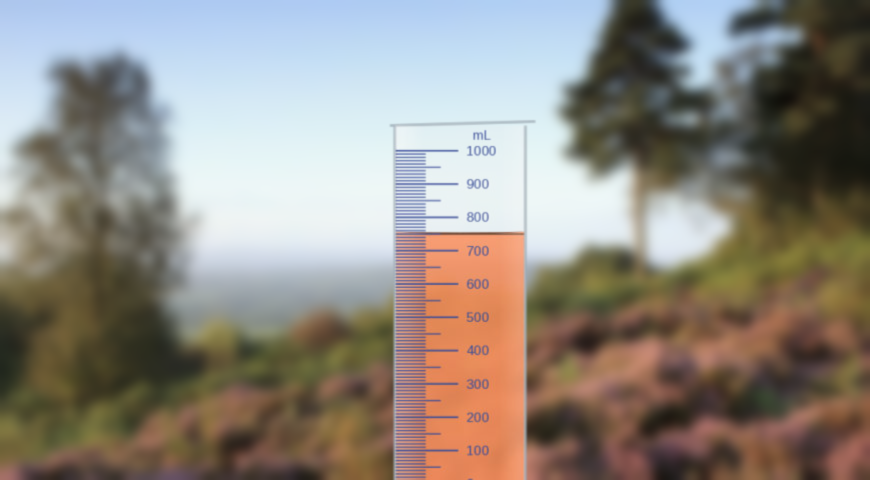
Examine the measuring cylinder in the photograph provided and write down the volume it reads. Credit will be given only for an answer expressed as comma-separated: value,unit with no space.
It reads 750,mL
